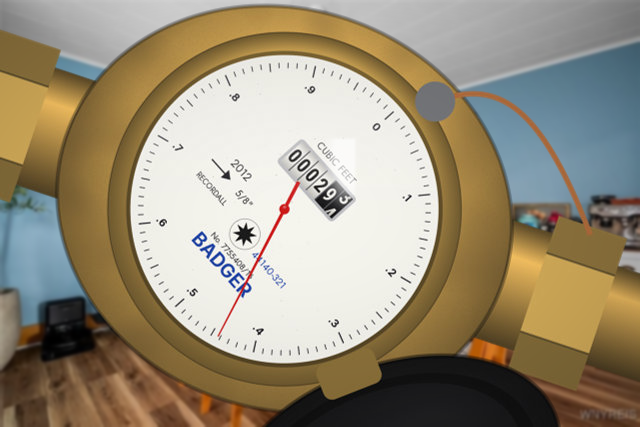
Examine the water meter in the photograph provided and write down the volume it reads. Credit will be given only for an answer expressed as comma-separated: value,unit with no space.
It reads 293.44,ft³
